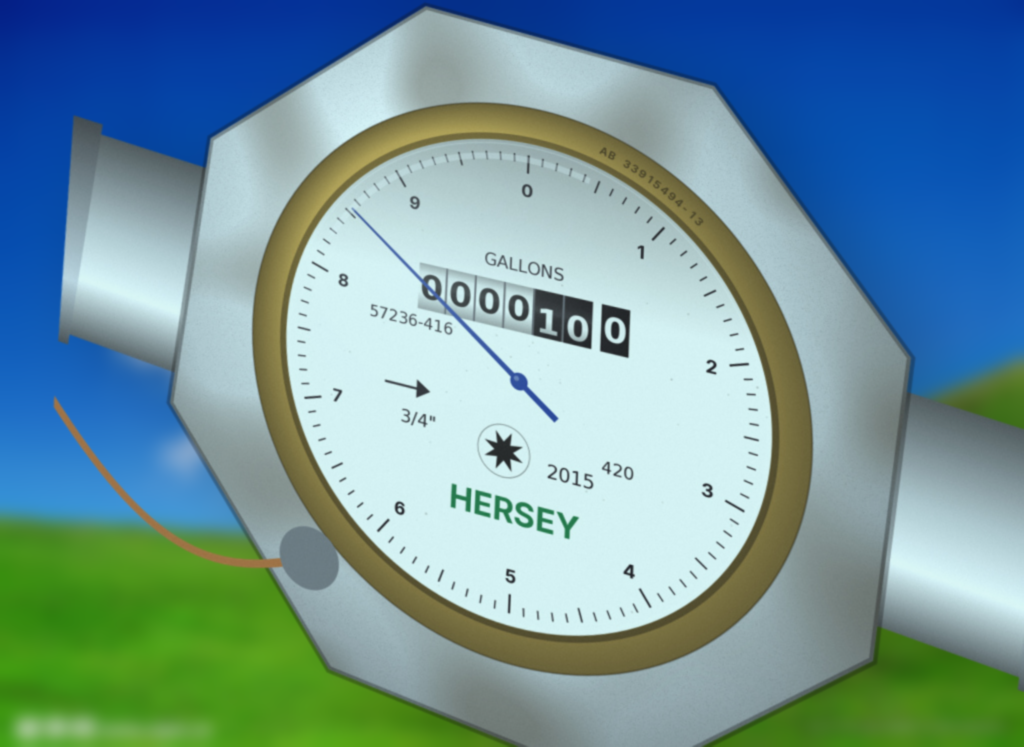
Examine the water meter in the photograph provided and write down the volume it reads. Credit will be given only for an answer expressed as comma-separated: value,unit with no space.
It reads 98.5,gal
